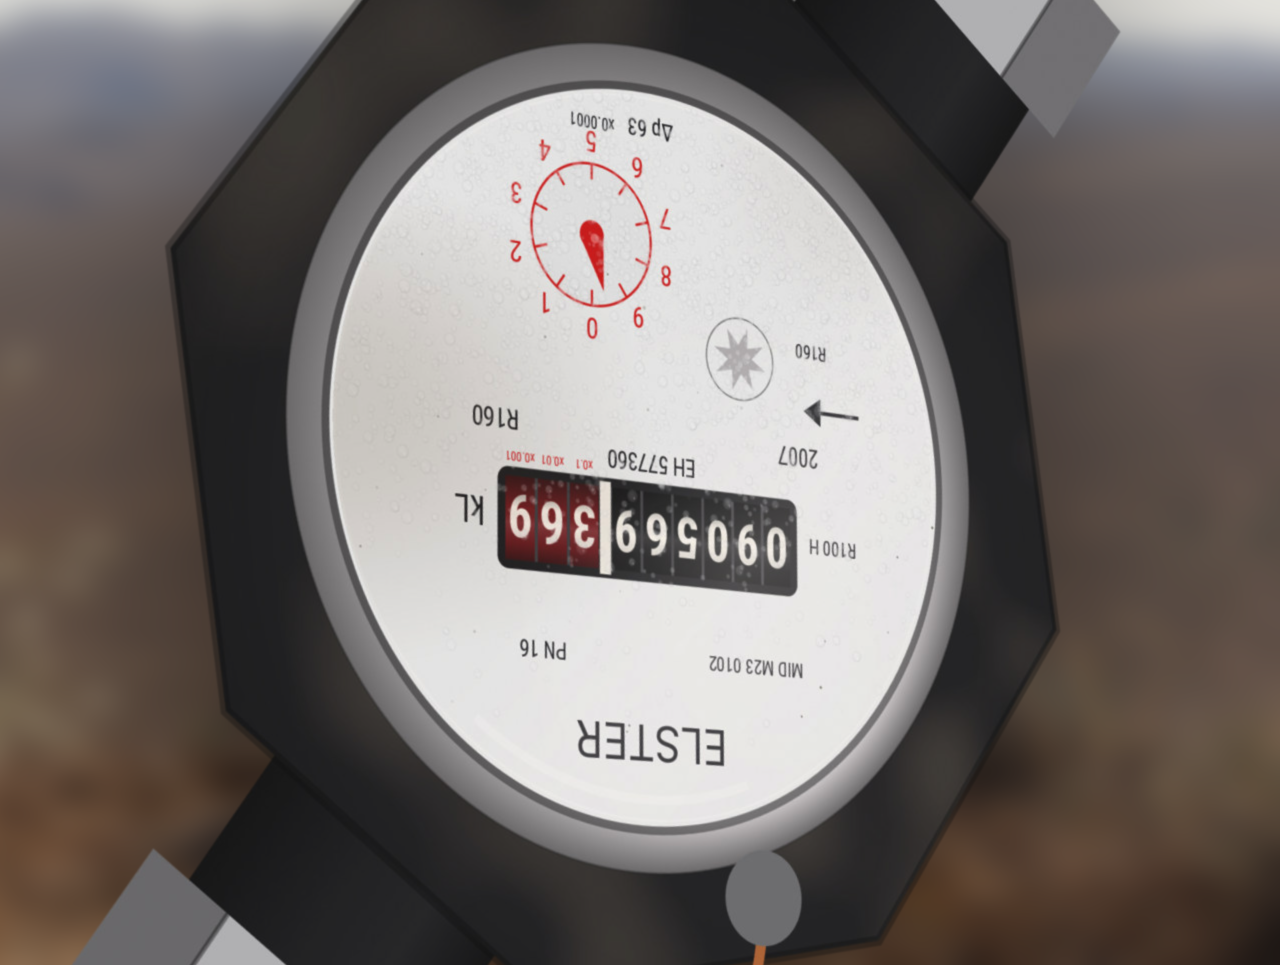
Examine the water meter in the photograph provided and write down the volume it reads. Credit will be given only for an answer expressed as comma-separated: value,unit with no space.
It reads 90569.3689,kL
